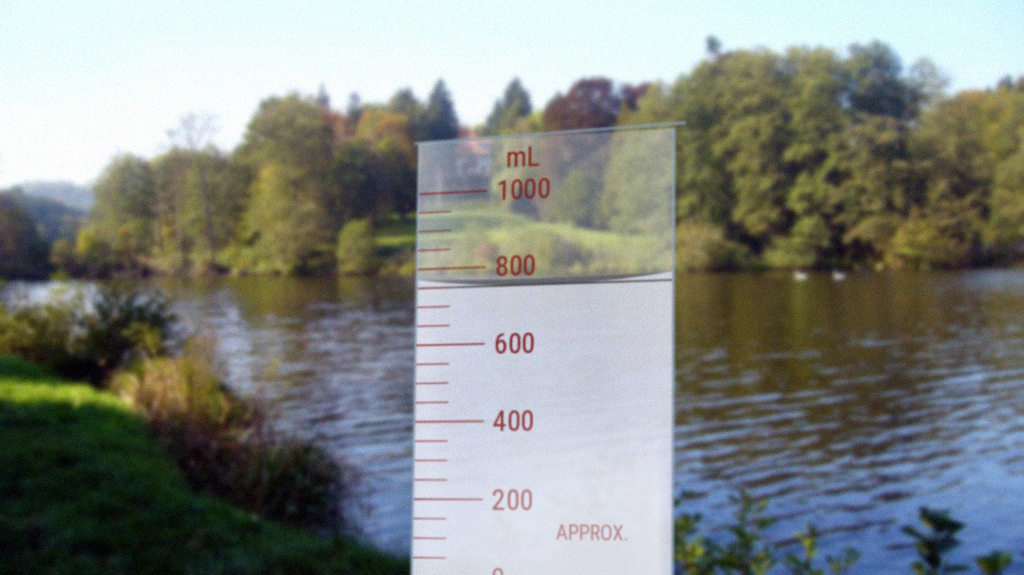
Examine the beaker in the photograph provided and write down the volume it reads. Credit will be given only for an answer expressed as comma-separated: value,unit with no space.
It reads 750,mL
